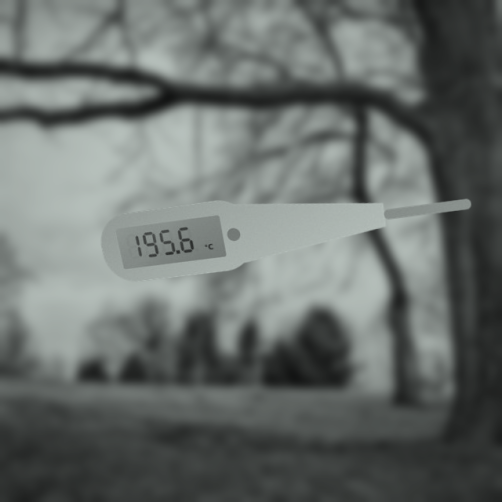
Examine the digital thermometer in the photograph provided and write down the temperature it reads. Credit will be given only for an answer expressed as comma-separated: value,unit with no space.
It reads 195.6,°C
